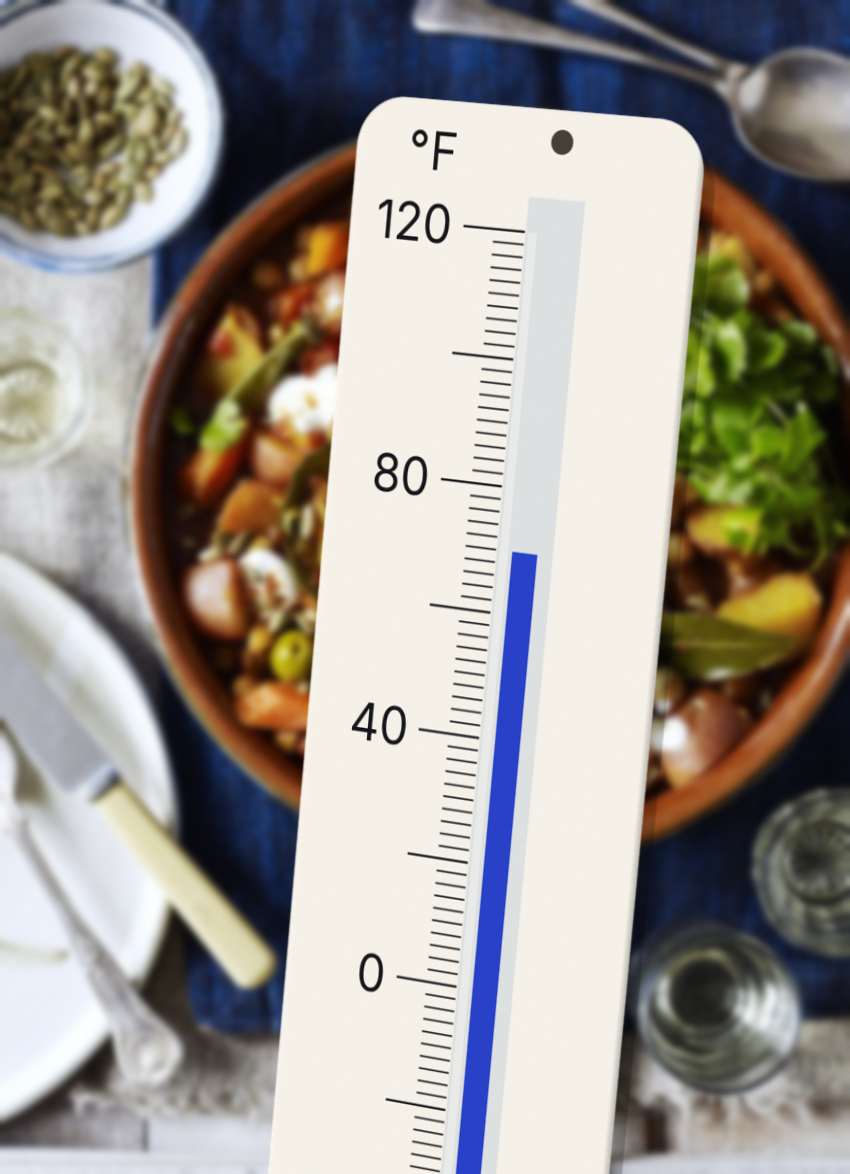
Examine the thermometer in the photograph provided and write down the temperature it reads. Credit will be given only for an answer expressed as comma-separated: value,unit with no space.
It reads 70,°F
